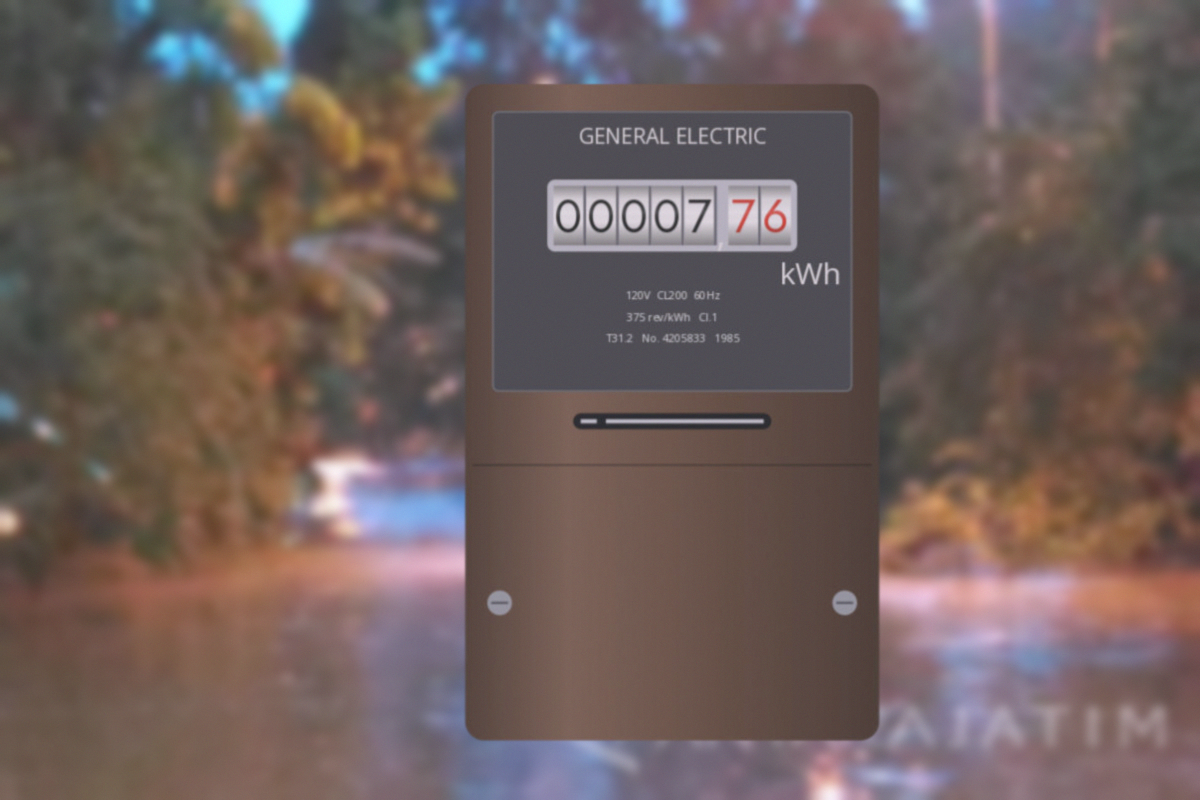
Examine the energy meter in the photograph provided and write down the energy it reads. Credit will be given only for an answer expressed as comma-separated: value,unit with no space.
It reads 7.76,kWh
